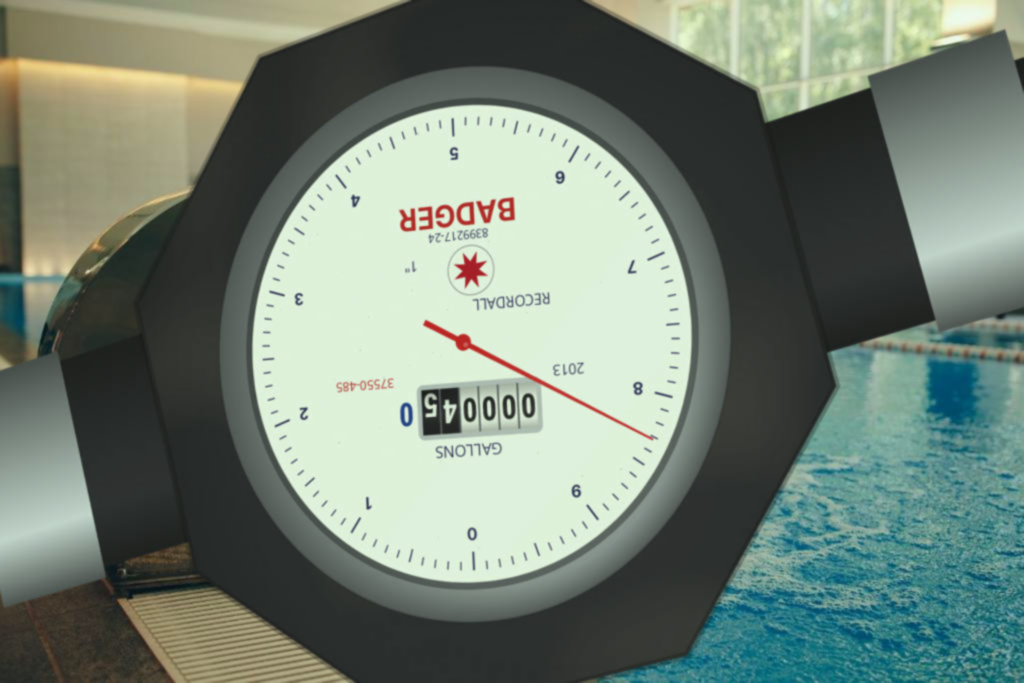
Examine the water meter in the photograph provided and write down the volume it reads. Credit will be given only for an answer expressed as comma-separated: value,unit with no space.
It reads 448.3,gal
